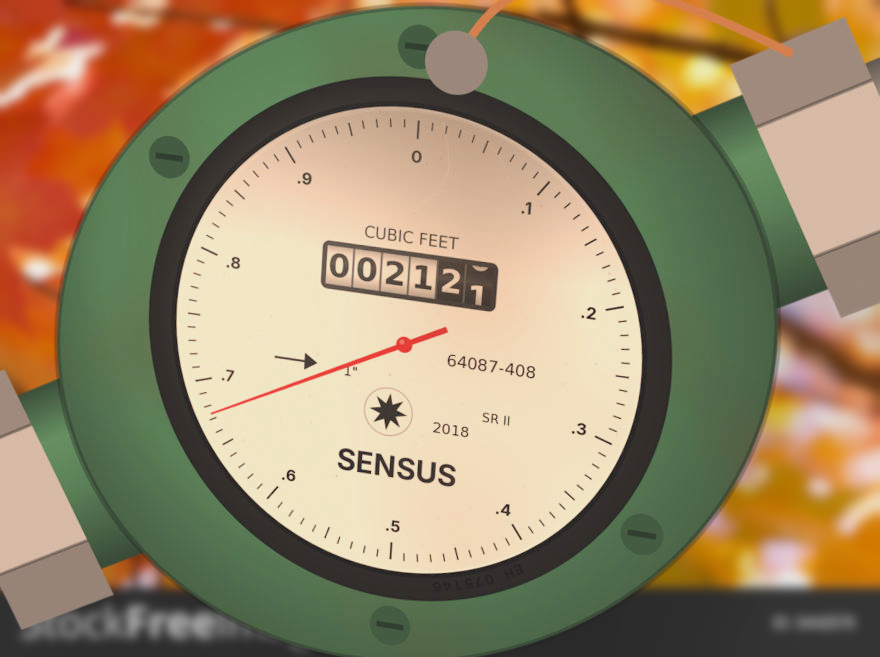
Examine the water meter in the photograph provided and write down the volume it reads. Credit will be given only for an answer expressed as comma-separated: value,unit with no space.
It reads 2120.67,ft³
